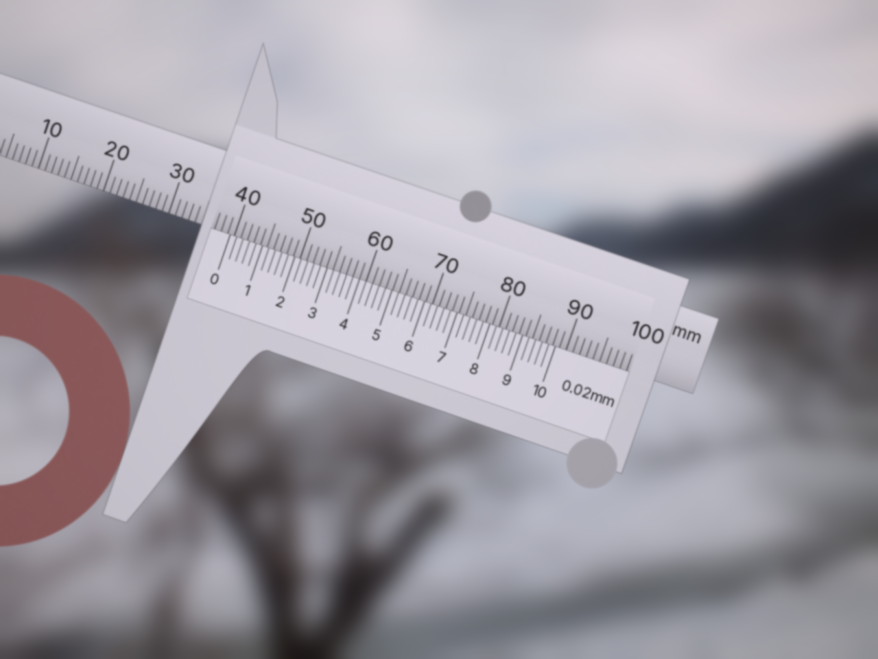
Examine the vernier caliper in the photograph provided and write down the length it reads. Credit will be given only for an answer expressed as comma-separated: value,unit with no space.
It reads 39.4,mm
